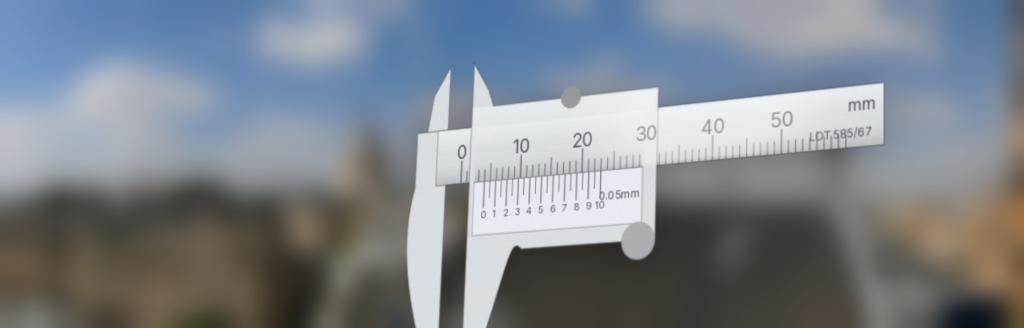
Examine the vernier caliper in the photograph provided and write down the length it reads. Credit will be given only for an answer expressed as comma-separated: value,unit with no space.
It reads 4.0,mm
